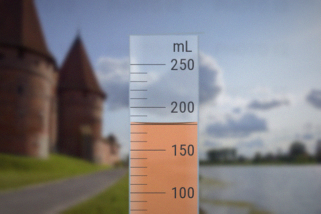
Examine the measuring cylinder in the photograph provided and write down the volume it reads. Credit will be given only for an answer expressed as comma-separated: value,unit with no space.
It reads 180,mL
